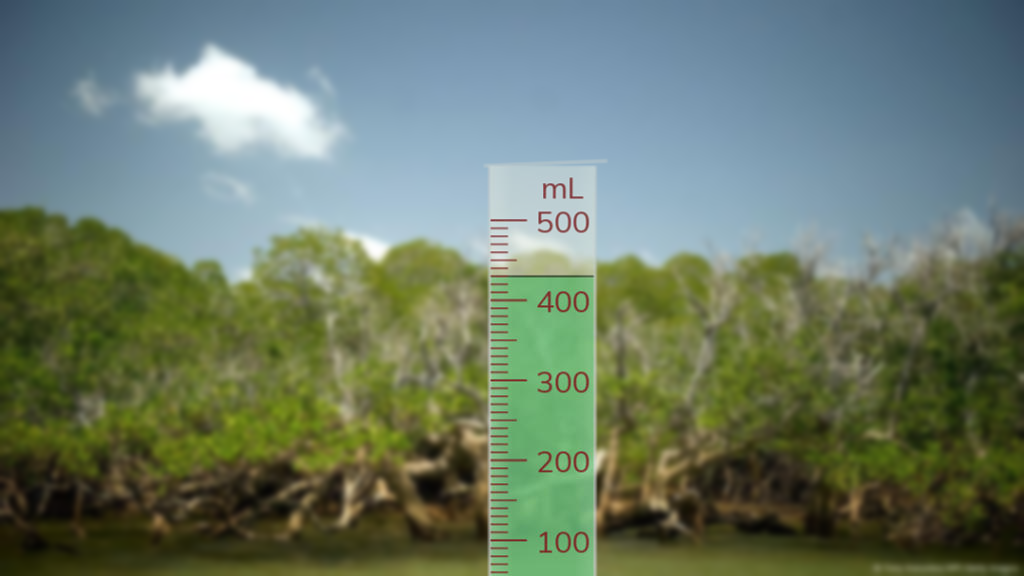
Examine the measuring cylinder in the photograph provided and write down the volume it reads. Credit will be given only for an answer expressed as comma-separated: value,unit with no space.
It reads 430,mL
